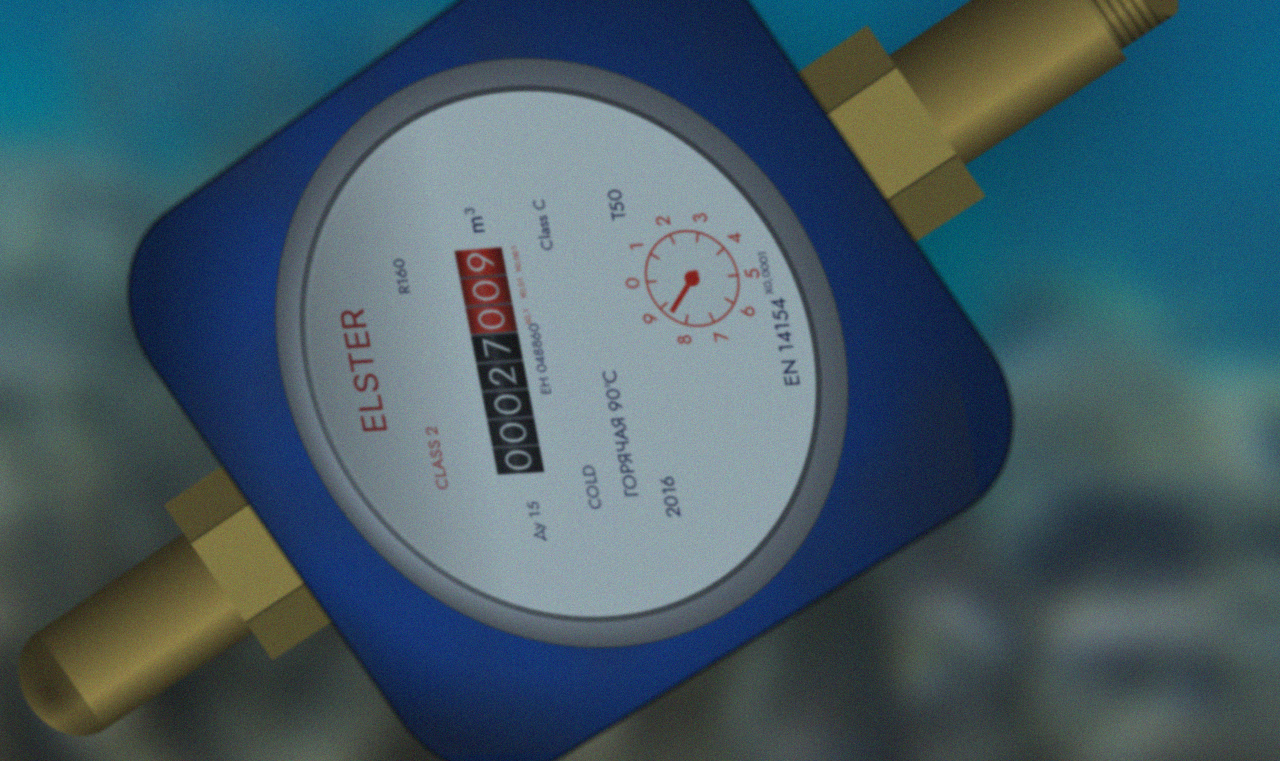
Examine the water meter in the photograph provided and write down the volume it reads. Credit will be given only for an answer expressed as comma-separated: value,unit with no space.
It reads 27.0098,m³
